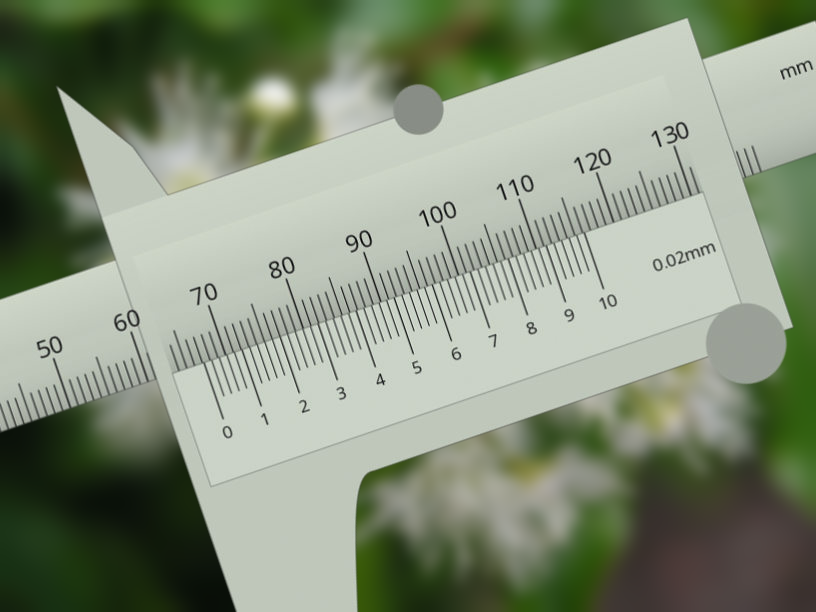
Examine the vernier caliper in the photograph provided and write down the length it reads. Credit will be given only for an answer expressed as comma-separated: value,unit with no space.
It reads 67.2,mm
